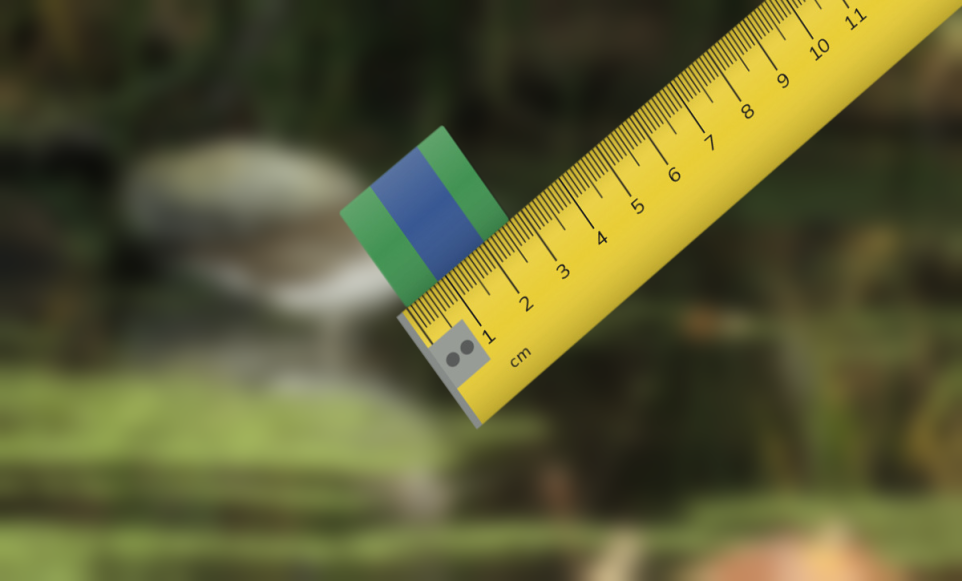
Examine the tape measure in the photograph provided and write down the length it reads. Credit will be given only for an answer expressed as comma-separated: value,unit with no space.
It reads 2.7,cm
